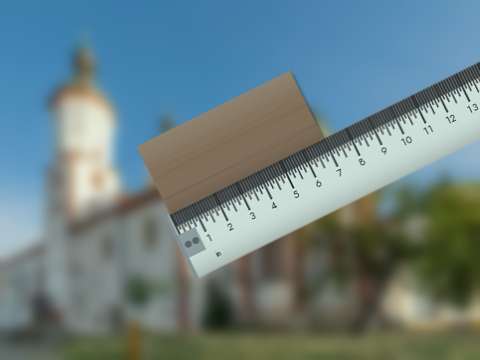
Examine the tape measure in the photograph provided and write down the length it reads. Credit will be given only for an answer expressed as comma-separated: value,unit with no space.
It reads 7,in
